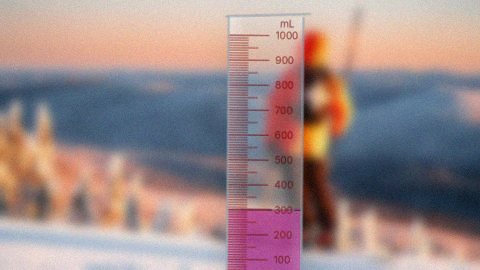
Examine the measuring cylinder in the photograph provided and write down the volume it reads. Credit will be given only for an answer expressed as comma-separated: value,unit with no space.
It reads 300,mL
